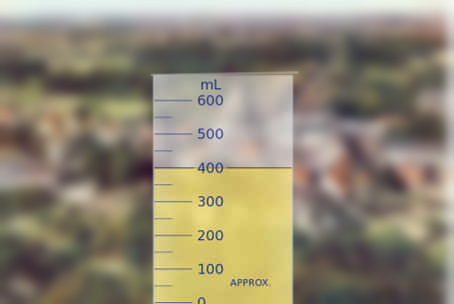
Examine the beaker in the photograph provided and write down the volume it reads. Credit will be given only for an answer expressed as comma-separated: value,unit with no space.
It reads 400,mL
